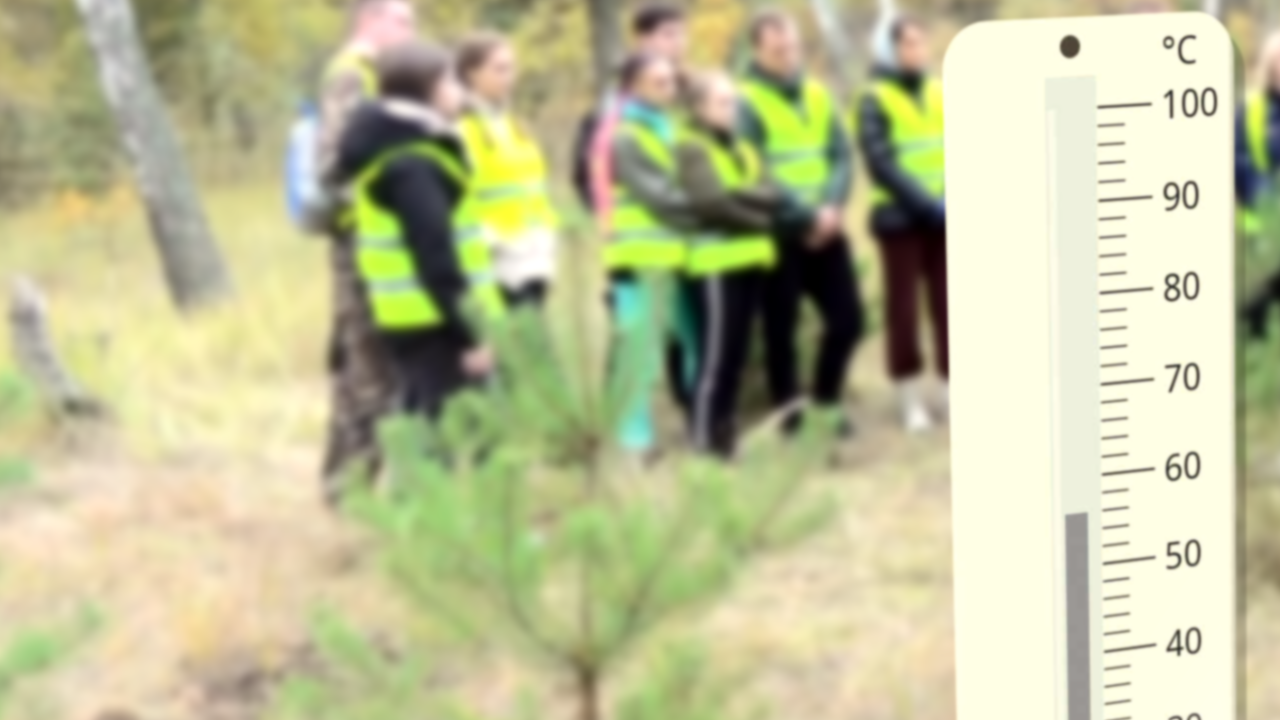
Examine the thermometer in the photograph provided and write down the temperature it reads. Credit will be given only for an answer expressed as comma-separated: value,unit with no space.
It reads 56,°C
